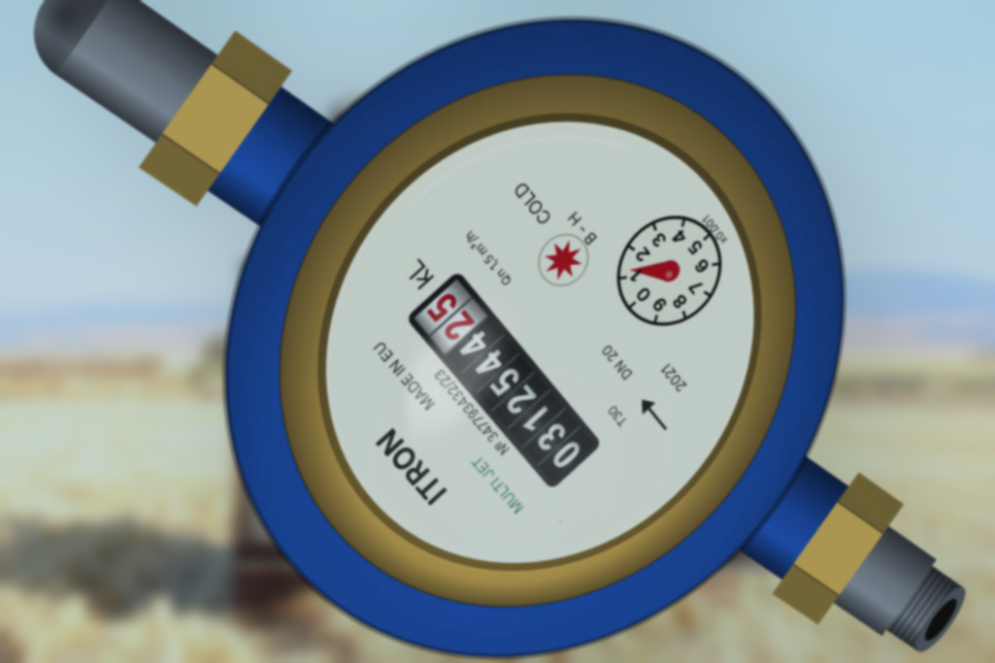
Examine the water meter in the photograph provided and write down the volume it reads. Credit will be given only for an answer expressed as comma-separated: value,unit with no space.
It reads 312544.251,kL
